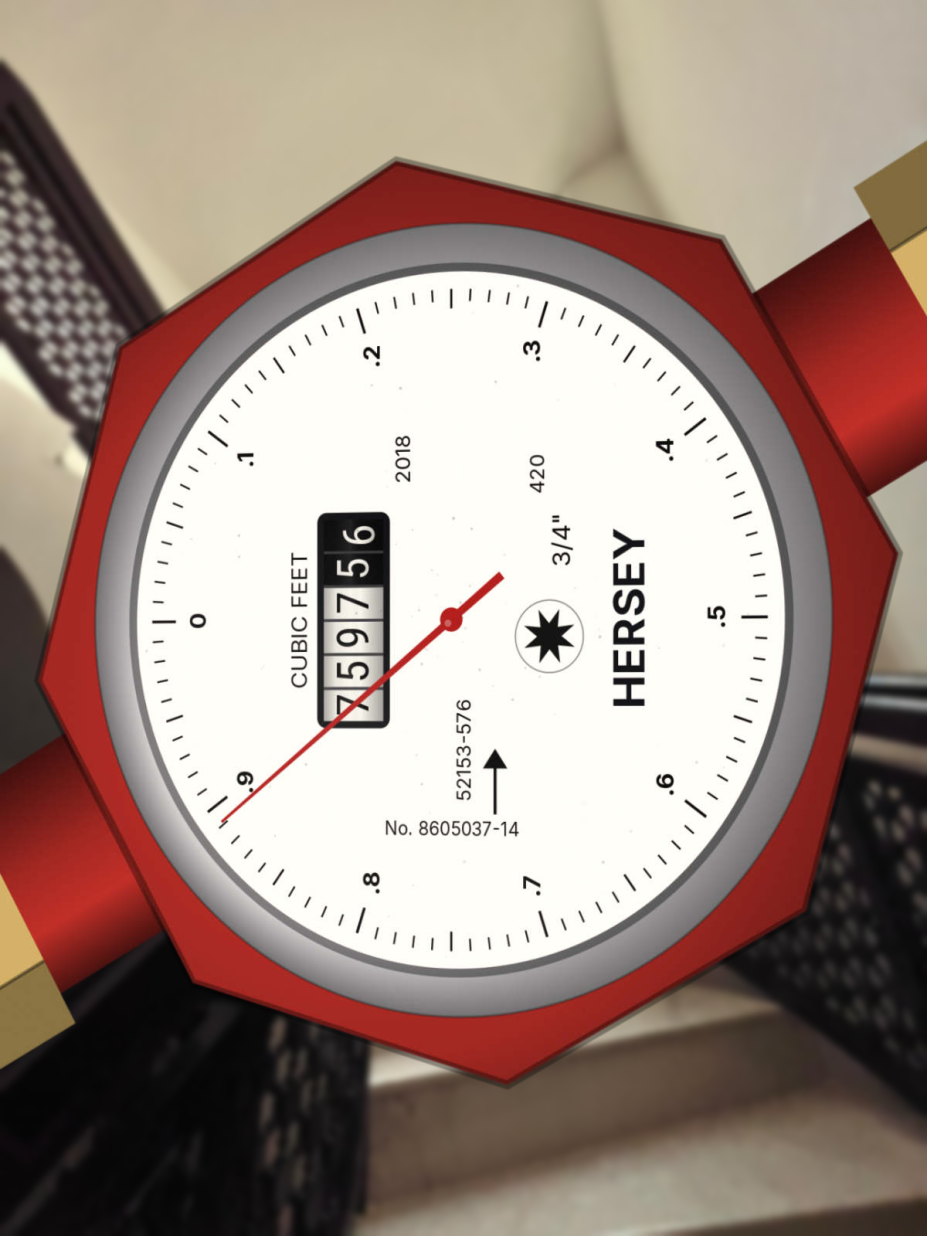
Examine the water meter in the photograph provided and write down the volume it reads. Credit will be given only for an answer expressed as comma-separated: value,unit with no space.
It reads 759755.89,ft³
